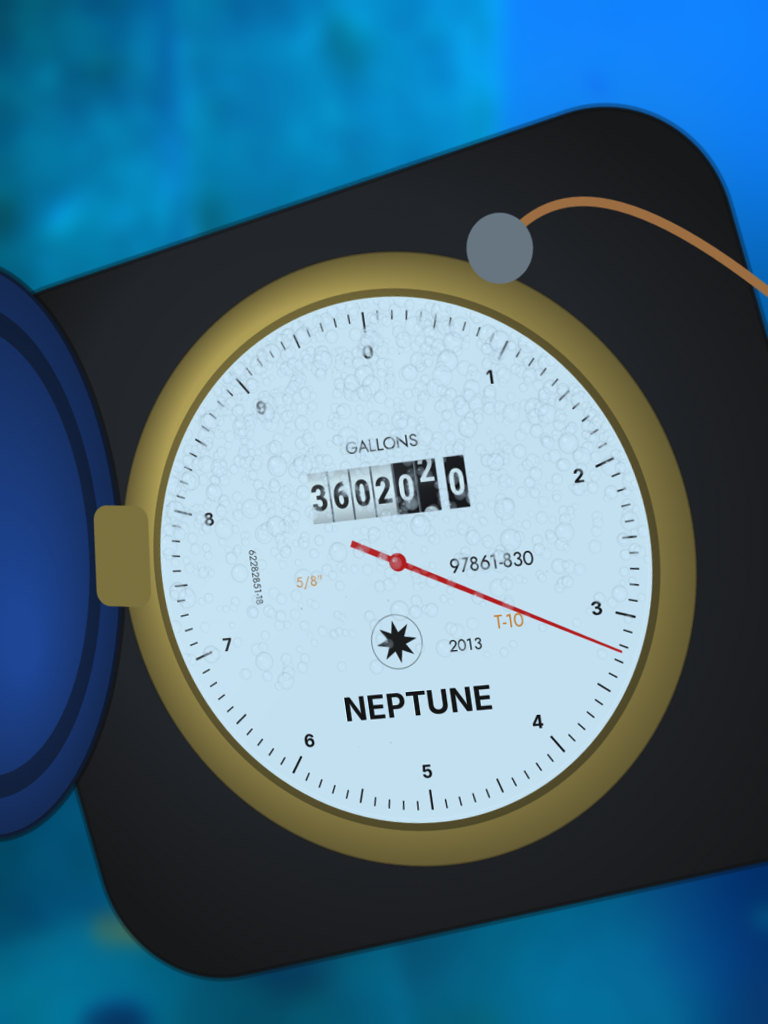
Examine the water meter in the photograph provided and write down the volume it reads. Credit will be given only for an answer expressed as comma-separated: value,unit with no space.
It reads 3602023.2,gal
